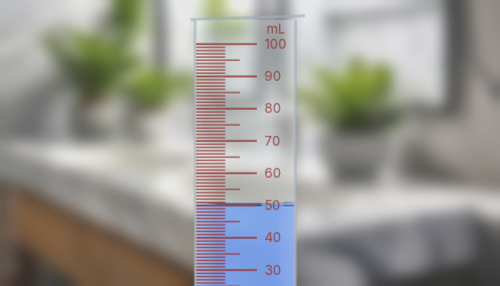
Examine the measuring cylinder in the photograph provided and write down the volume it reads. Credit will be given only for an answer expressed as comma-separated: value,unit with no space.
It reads 50,mL
